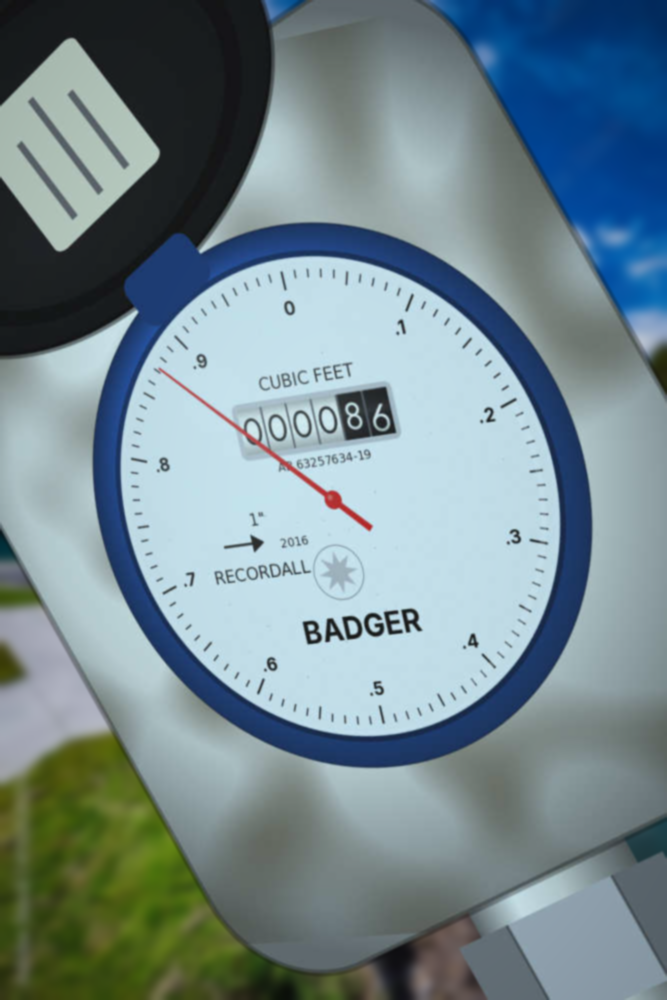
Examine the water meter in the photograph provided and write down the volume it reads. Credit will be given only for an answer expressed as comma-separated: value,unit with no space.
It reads 85.87,ft³
